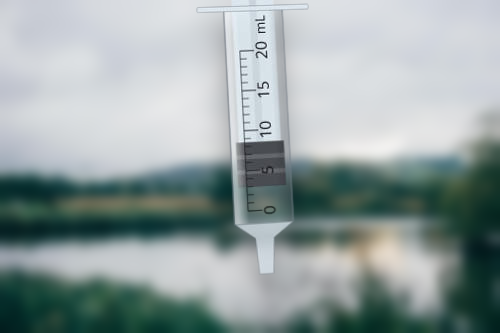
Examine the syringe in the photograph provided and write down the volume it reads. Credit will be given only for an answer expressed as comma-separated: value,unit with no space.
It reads 3,mL
